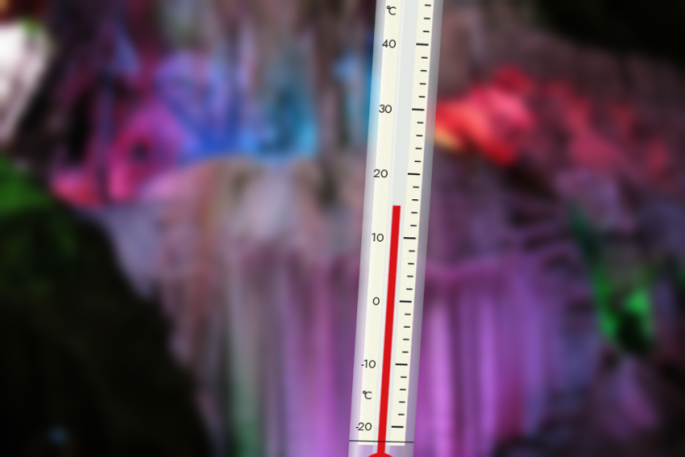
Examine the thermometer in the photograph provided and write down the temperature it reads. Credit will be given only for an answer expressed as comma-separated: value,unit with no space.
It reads 15,°C
